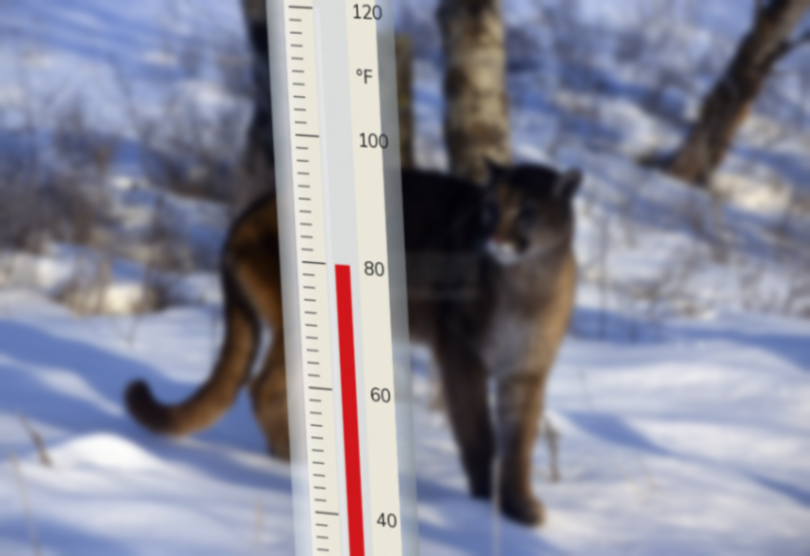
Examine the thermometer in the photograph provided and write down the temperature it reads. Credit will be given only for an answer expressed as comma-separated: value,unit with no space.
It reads 80,°F
